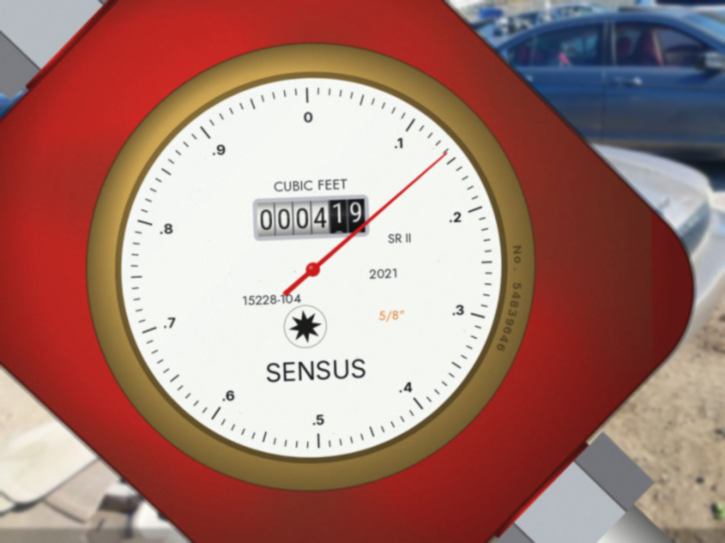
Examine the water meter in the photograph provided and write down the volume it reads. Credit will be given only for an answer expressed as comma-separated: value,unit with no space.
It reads 419.14,ft³
